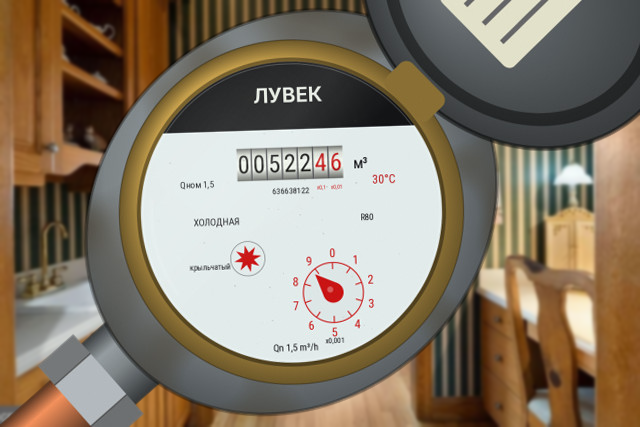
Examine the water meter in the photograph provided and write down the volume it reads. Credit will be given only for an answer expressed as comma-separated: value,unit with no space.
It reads 522.468,m³
